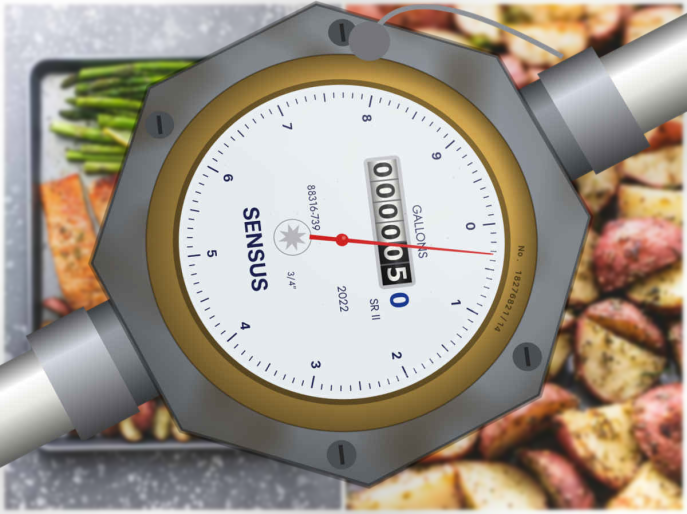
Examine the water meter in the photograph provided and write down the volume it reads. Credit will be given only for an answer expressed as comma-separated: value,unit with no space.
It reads 50.3,gal
